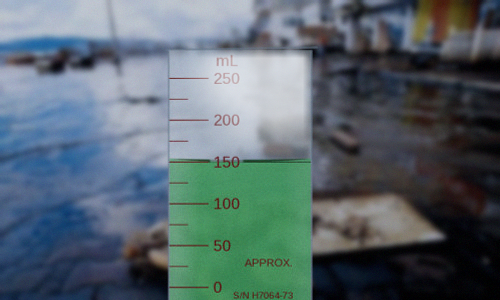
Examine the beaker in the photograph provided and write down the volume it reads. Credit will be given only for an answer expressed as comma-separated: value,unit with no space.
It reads 150,mL
